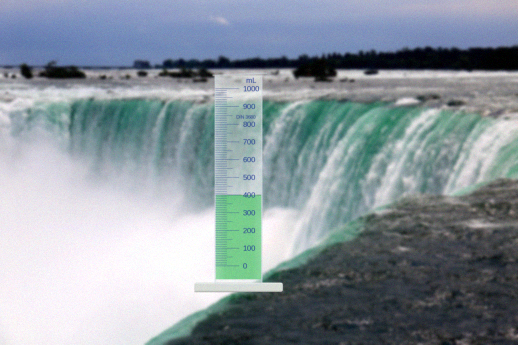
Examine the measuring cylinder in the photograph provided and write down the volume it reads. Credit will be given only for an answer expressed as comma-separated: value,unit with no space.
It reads 400,mL
